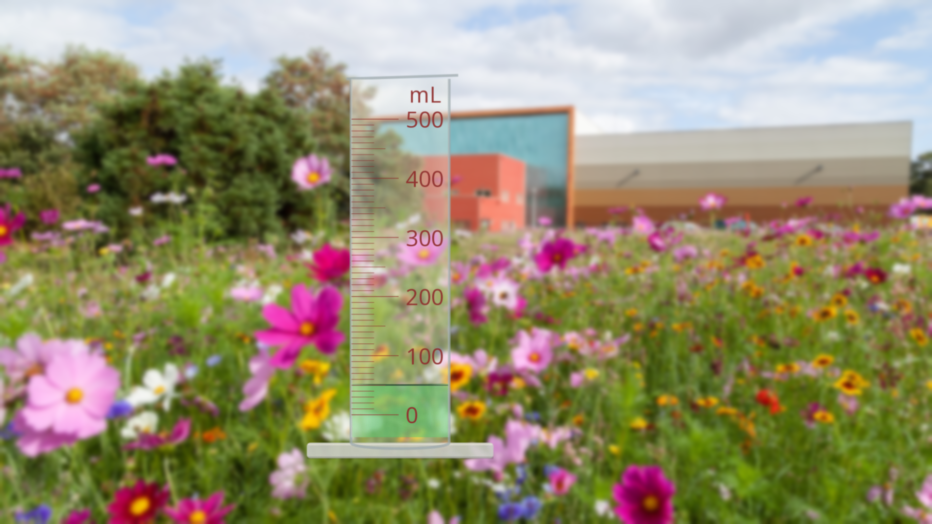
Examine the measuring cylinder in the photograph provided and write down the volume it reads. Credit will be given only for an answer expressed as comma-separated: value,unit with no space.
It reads 50,mL
